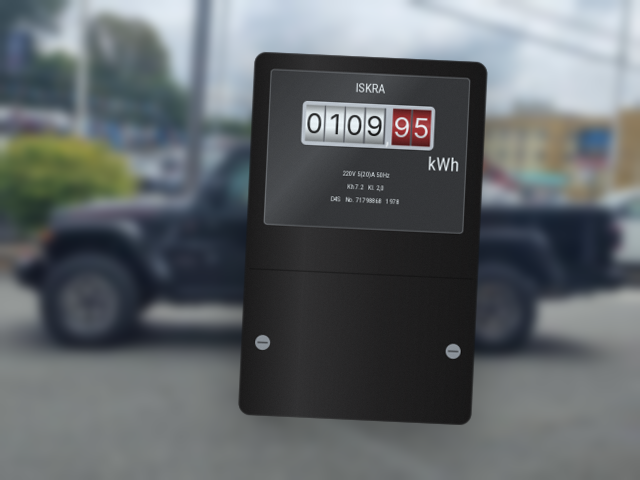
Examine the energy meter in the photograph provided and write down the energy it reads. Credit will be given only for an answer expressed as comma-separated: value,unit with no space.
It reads 109.95,kWh
